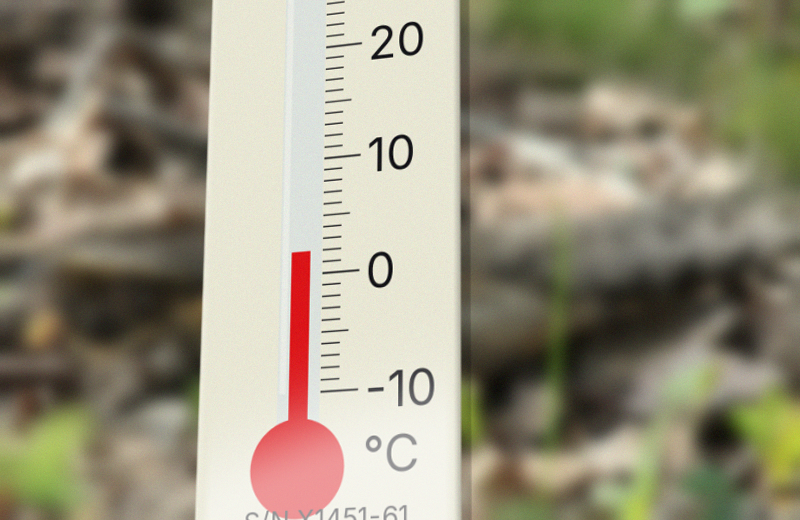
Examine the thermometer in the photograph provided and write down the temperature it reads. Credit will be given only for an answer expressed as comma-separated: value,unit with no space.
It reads 2,°C
